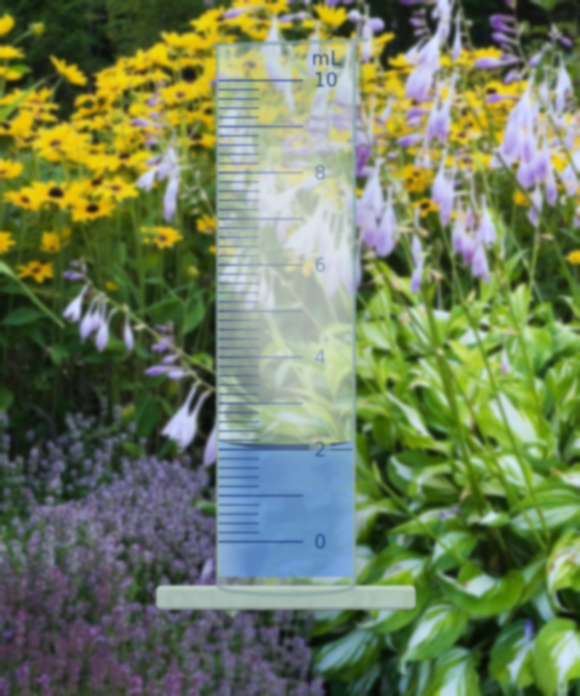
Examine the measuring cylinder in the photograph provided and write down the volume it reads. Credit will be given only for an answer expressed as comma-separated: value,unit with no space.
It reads 2,mL
